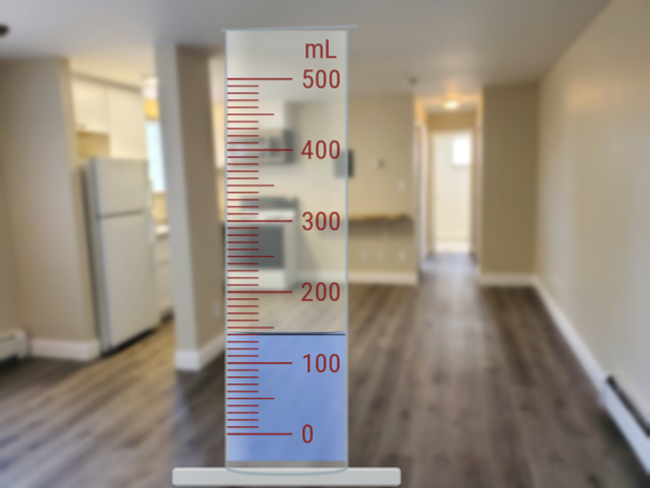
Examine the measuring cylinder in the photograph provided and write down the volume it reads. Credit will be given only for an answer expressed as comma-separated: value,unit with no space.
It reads 140,mL
